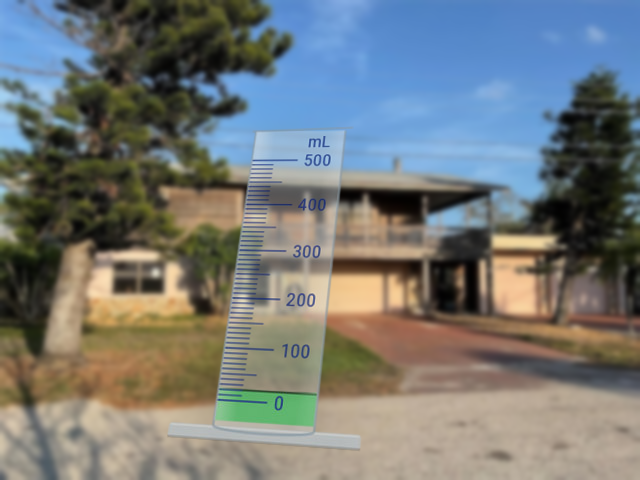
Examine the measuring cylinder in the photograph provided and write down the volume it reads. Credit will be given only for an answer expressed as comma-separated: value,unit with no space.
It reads 20,mL
